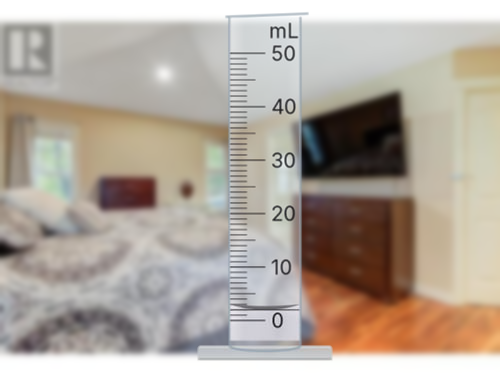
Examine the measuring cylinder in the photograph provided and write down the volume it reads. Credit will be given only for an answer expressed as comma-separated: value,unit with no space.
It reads 2,mL
